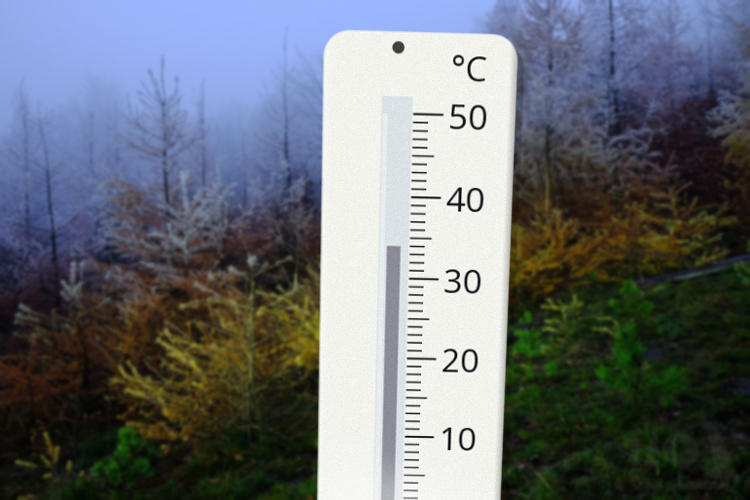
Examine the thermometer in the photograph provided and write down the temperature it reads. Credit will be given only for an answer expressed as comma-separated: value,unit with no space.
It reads 34,°C
